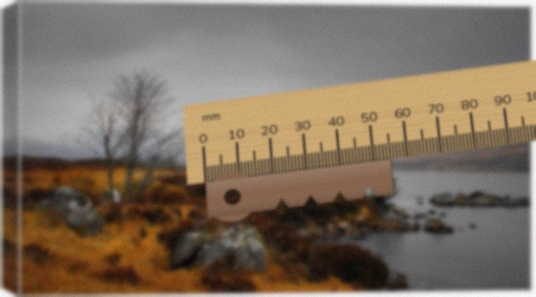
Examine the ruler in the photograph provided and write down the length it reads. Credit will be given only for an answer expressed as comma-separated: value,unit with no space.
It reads 55,mm
